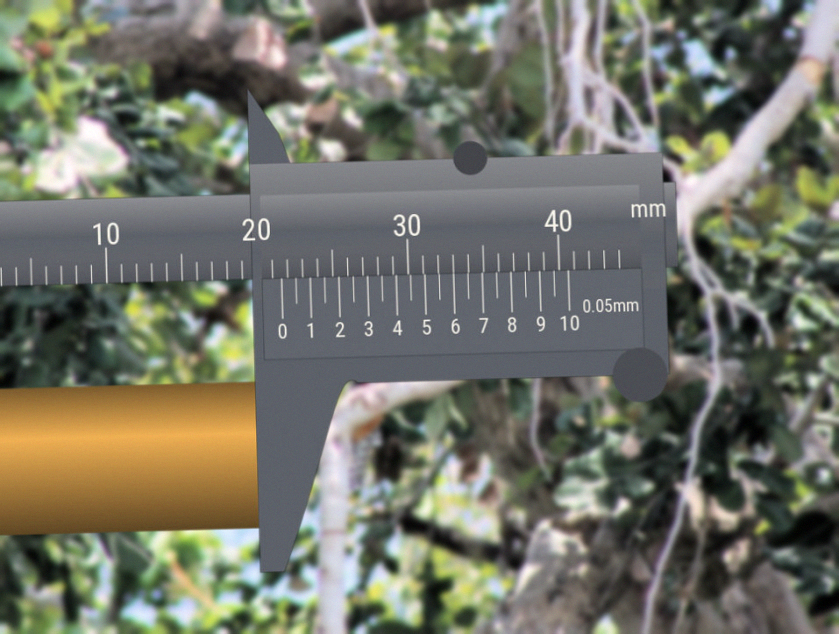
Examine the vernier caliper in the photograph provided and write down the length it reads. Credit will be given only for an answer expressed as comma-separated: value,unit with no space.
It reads 21.6,mm
